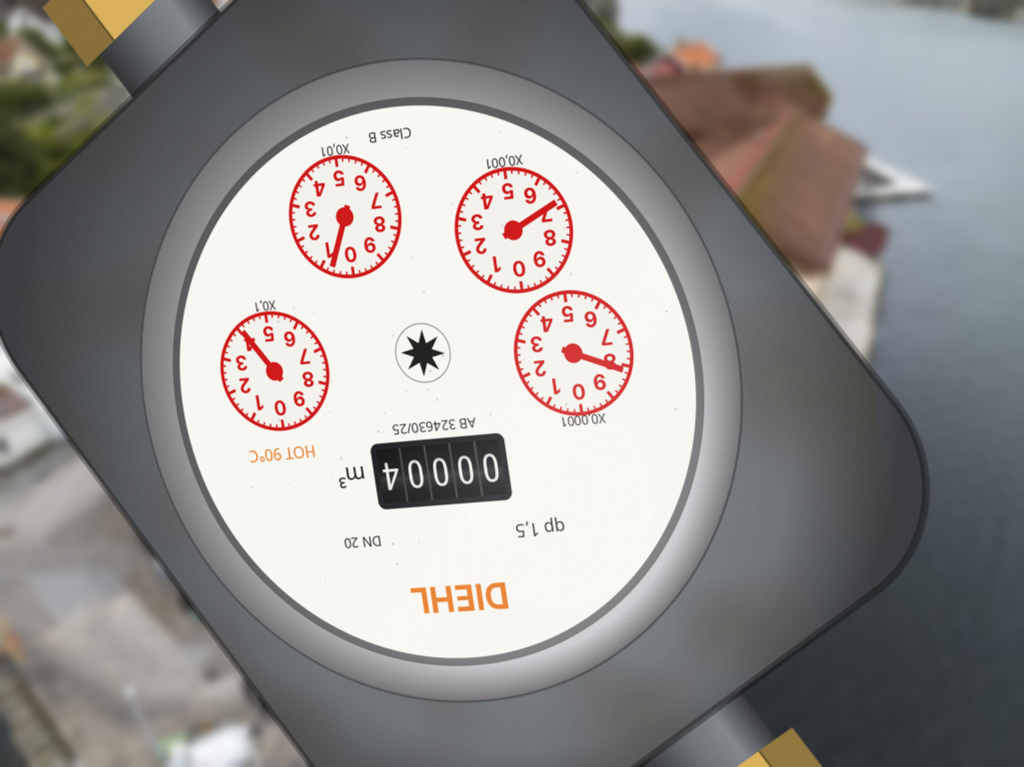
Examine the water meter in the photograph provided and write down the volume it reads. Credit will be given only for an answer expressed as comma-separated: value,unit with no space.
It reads 4.4068,m³
